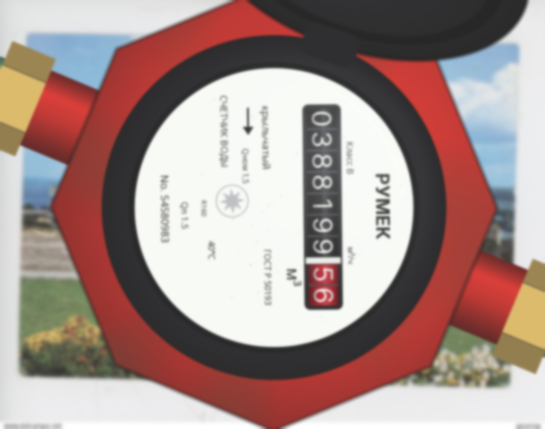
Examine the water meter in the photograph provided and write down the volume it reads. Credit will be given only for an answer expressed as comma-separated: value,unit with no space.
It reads 388199.56,m³
